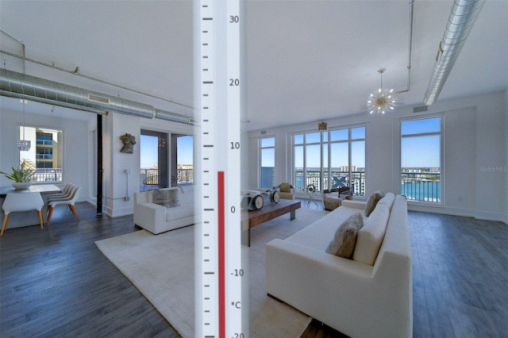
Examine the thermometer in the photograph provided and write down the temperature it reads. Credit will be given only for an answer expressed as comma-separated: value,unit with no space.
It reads 6,°C
